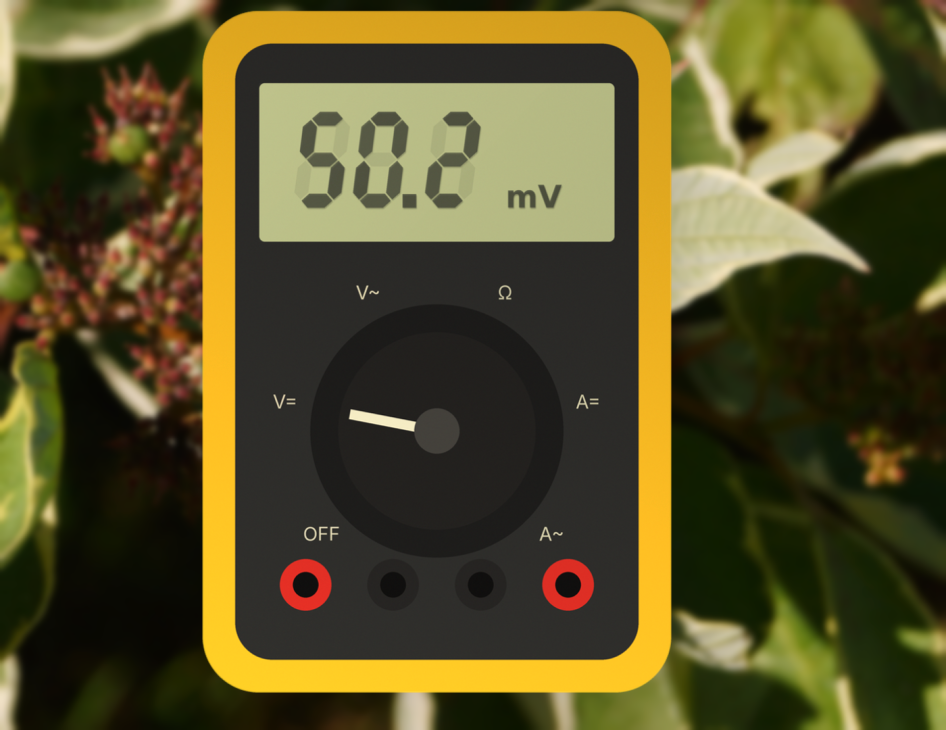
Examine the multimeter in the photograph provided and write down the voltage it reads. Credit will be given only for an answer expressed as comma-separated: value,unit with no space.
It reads 50.2,mV
